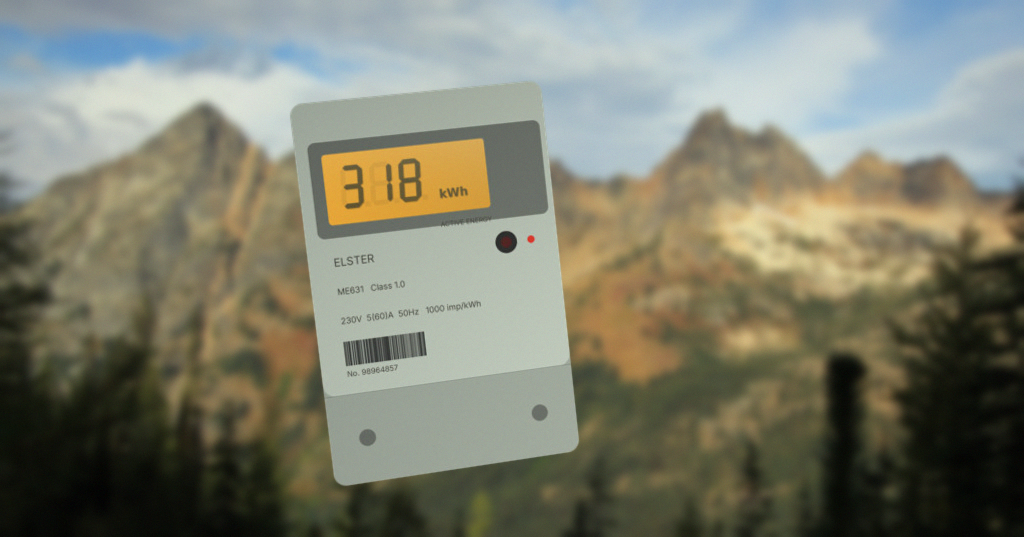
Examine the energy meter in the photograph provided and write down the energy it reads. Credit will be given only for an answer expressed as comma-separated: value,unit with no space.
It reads 318,kWh
